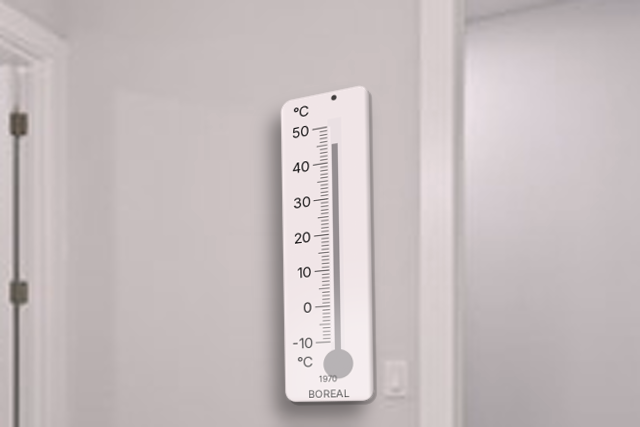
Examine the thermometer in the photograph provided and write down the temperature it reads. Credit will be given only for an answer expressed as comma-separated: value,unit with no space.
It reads 45,°C
